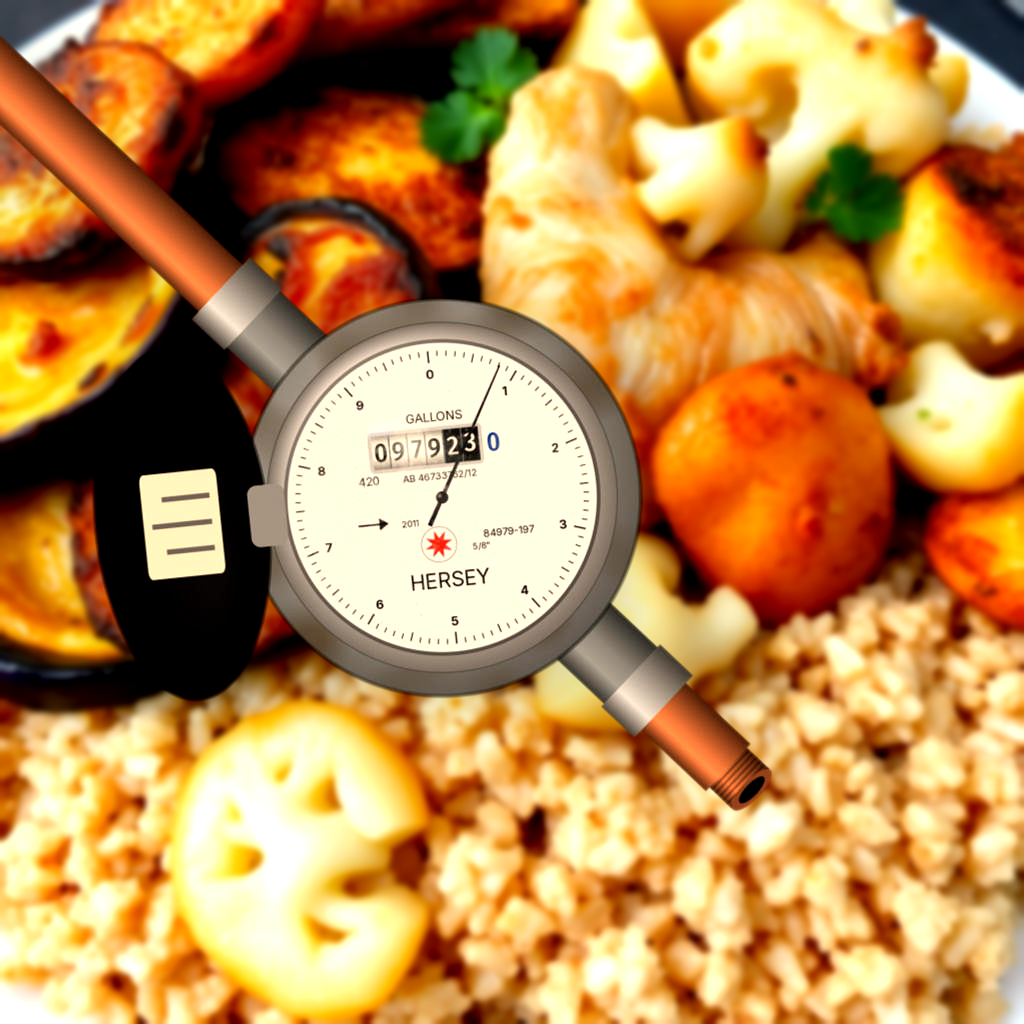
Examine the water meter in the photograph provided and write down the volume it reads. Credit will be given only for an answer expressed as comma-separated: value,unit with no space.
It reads 979230.8,gal
